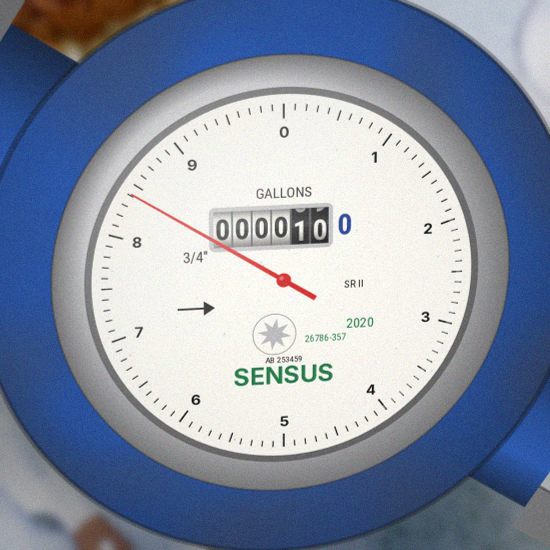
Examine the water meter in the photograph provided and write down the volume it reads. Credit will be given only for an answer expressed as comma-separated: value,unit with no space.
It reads 98.4,gal
